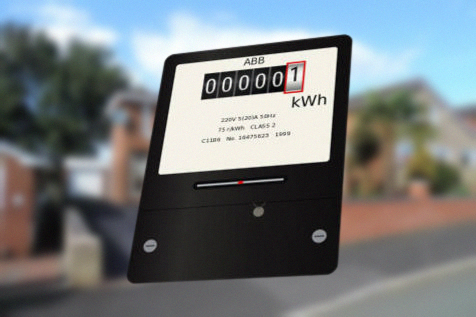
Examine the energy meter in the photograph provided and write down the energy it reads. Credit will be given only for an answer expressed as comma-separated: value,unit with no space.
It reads 0.1,kWh
